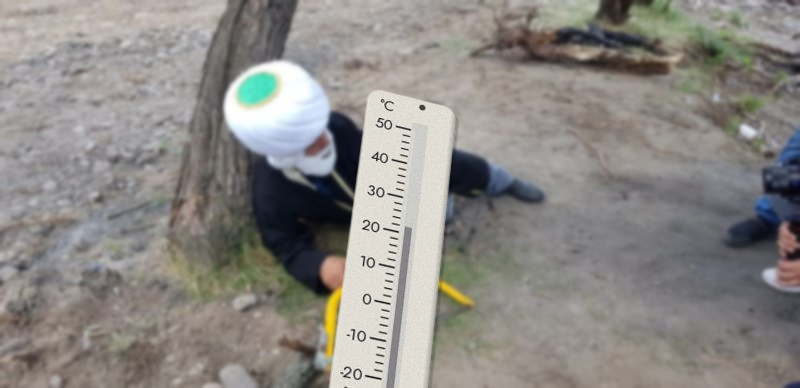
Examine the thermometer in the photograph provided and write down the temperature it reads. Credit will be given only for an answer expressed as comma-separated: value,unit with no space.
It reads 22,°C
